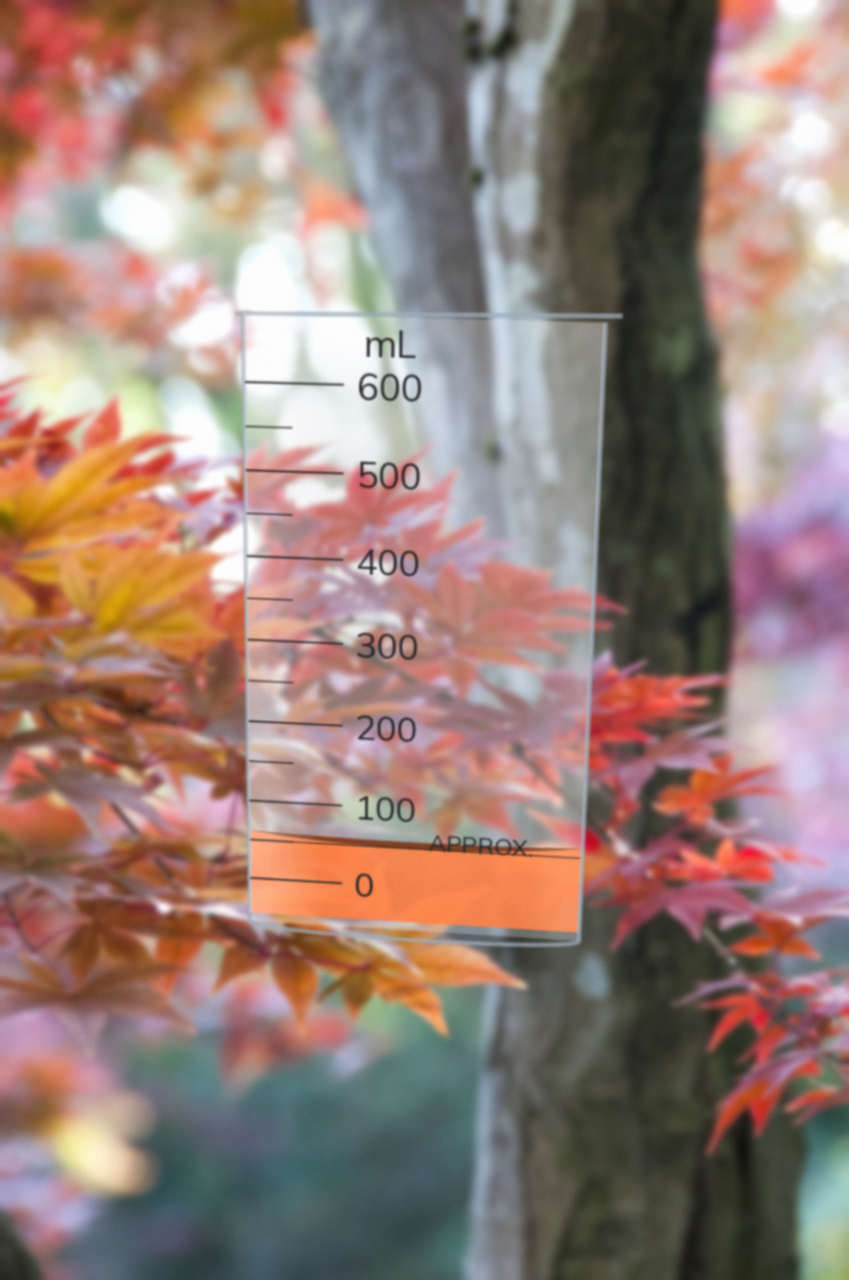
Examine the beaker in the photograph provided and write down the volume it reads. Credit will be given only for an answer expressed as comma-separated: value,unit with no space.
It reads 50,mL
